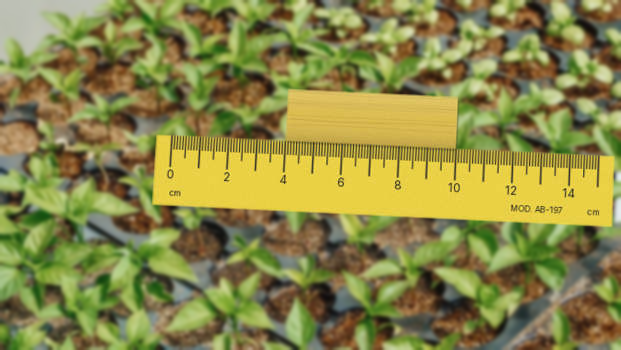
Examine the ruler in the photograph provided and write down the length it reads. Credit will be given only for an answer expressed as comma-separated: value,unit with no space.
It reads 6,cm
